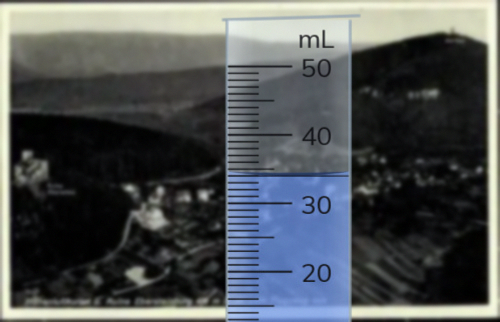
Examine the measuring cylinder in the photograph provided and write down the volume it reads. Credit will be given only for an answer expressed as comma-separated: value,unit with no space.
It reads 34,mL
